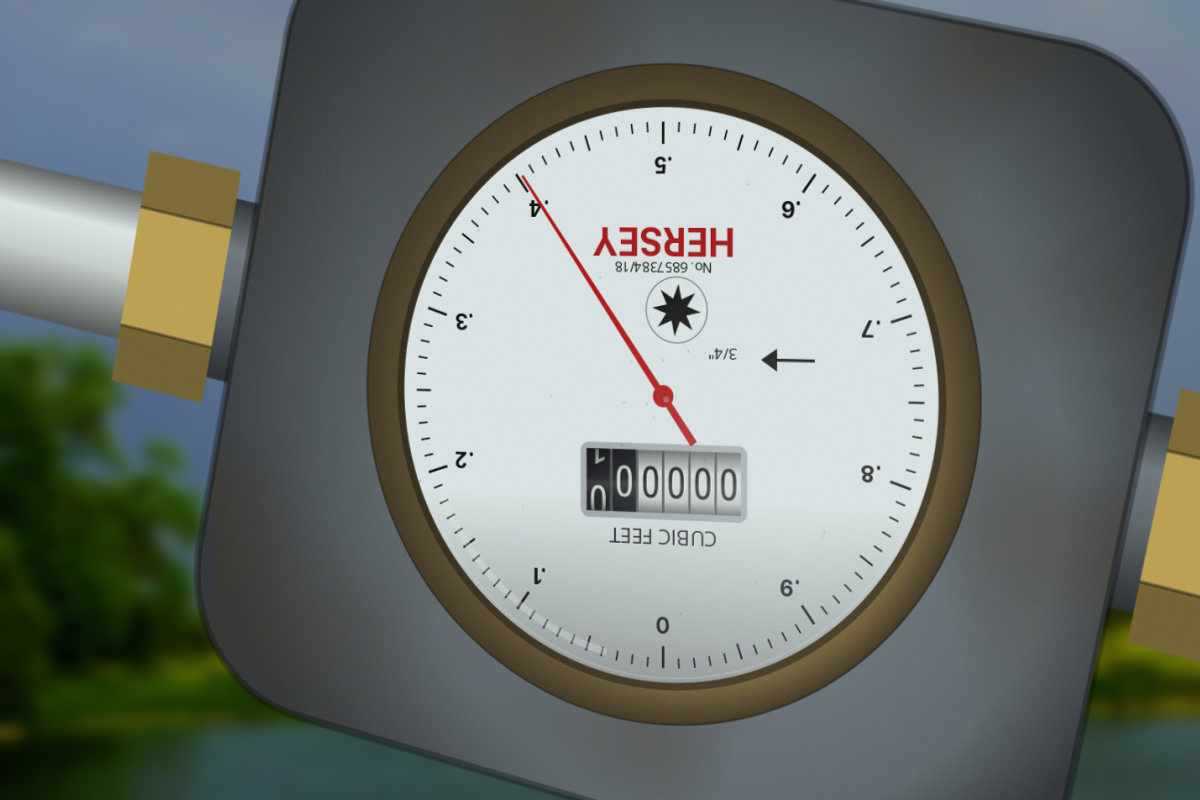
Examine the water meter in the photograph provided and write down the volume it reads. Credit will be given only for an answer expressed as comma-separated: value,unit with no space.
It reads 0.40,ft³
